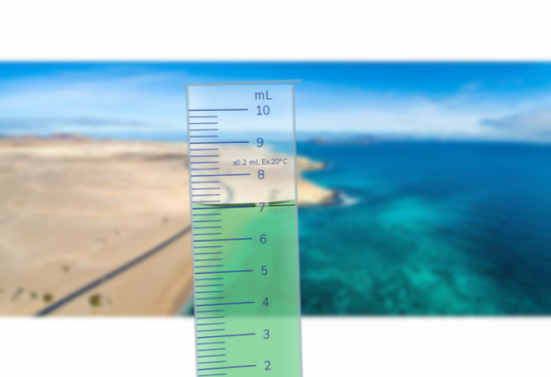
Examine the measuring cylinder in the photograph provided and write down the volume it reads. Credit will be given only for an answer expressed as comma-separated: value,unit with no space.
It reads 7,mL
